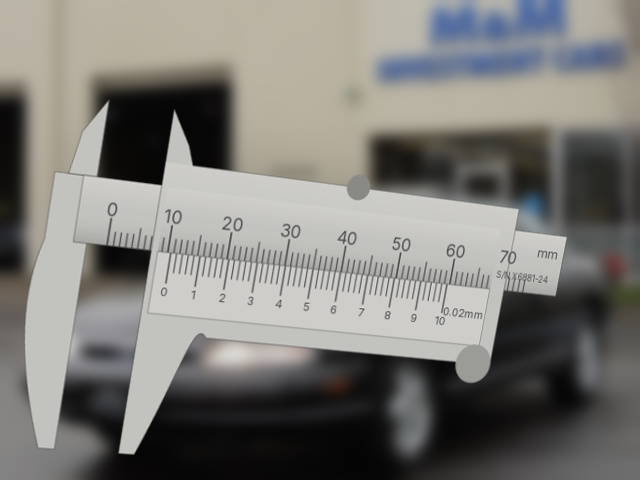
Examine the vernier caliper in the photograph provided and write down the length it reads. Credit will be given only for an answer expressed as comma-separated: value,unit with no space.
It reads 10.5,mm
